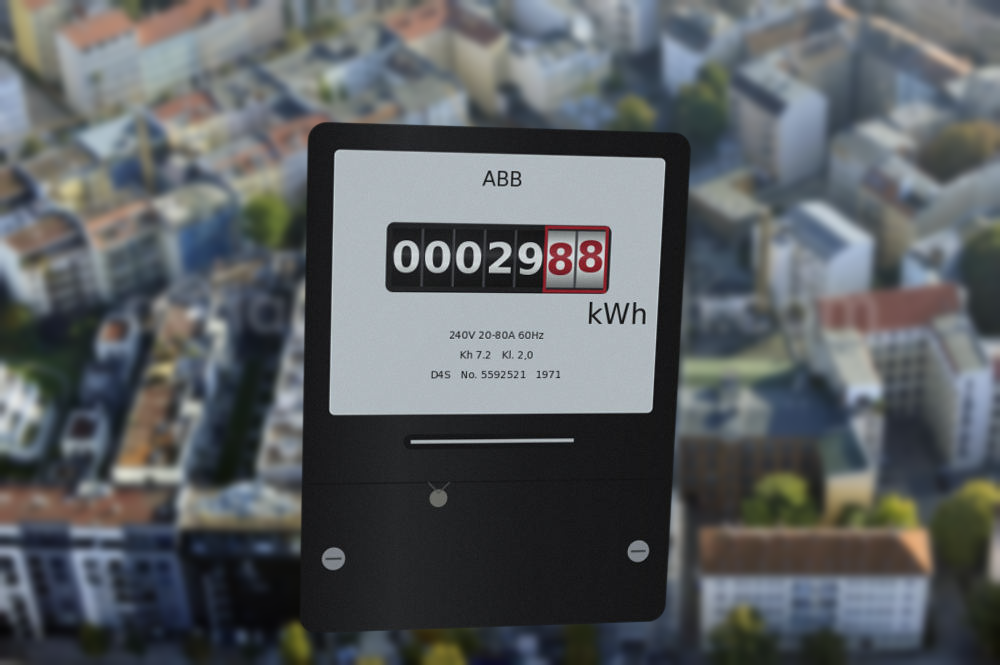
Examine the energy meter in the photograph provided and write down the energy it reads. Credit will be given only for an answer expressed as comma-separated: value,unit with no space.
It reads 29.88,kWh
